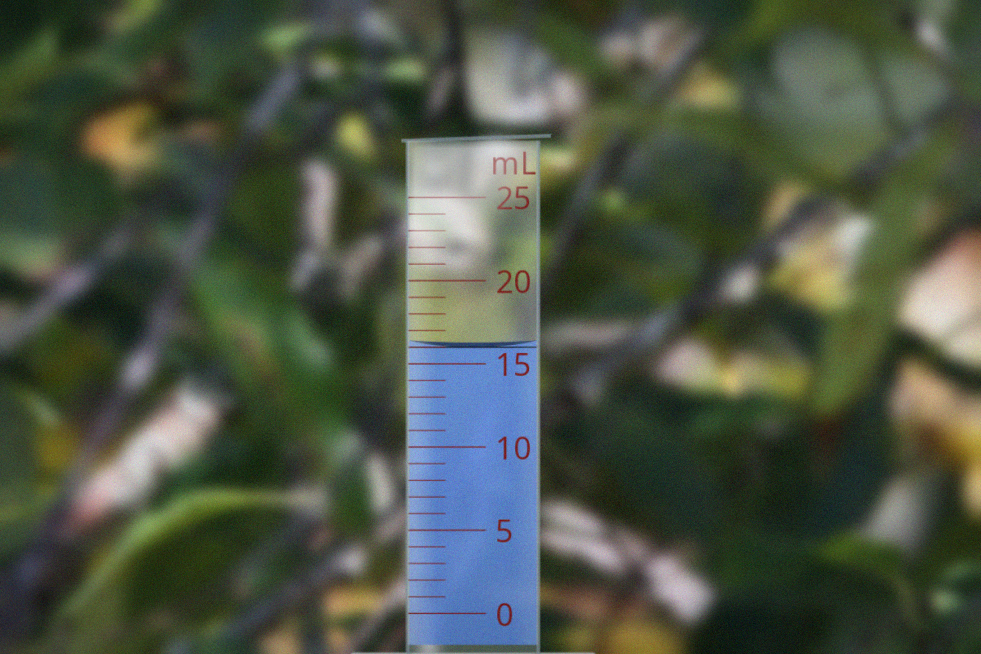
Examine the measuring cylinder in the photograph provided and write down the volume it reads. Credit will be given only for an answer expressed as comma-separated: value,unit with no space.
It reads 16,mL
